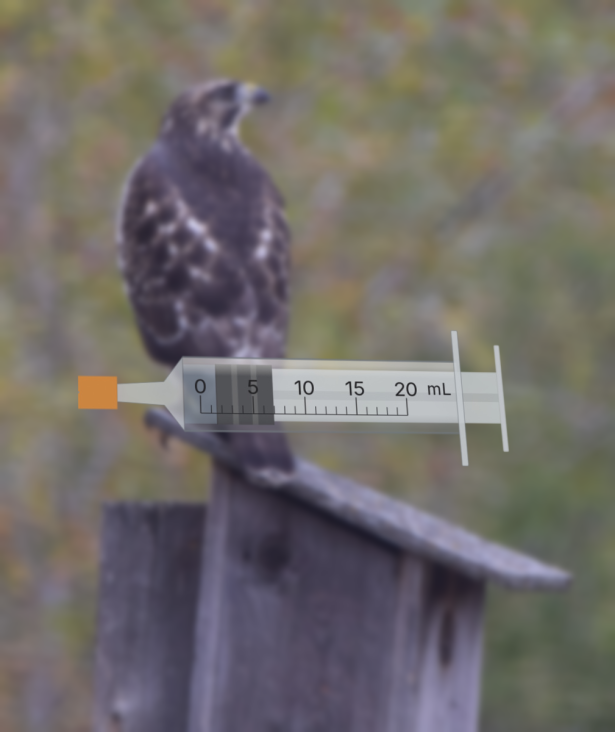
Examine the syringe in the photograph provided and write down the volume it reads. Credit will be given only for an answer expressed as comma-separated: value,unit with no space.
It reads 1.5,mL
